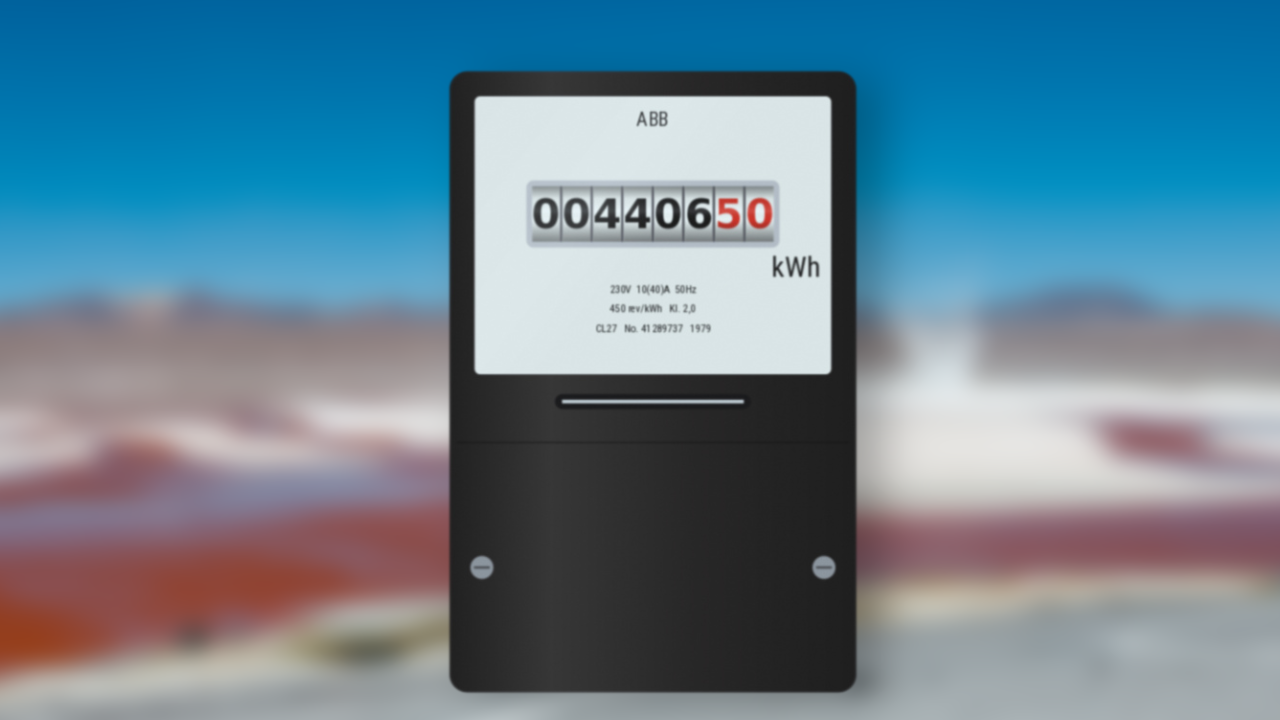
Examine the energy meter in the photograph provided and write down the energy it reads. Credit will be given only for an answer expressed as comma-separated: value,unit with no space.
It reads 4406.50,kWh
